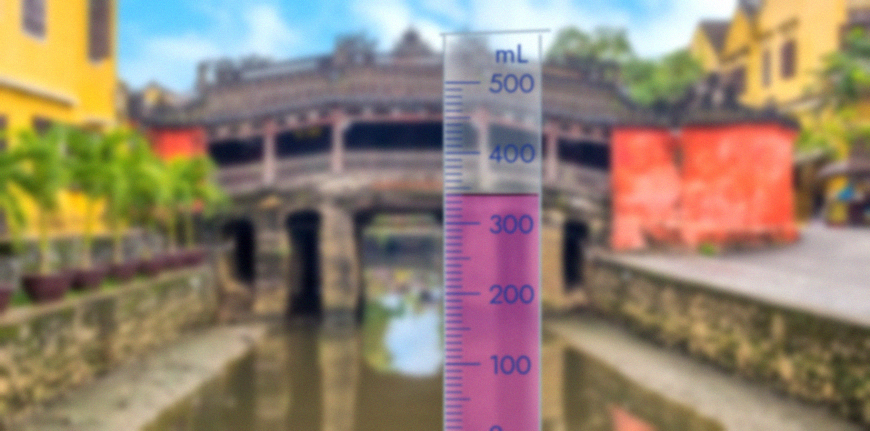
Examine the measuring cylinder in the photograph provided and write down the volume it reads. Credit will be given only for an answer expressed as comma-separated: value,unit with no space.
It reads 340,mL
